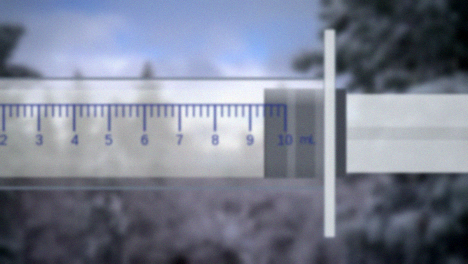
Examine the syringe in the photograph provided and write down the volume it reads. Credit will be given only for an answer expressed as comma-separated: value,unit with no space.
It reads 9.4,mL
